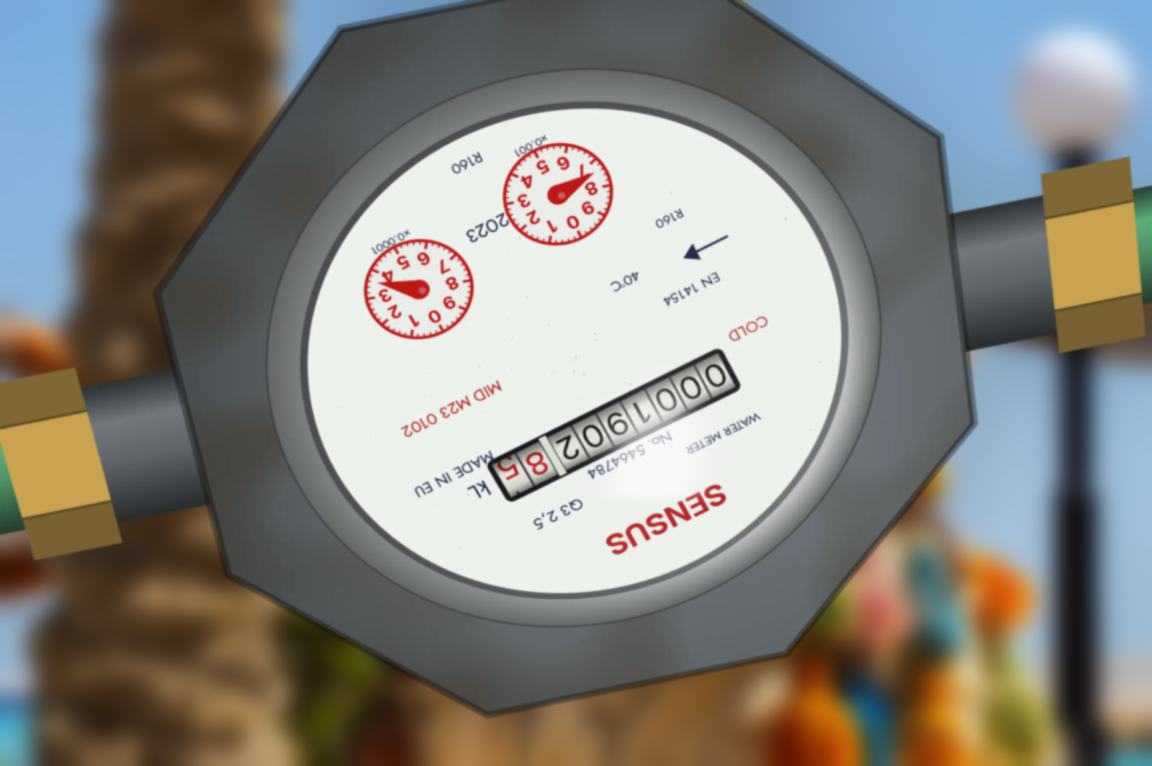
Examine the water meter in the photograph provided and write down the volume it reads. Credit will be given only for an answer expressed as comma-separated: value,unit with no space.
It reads 1902.8473,kL
